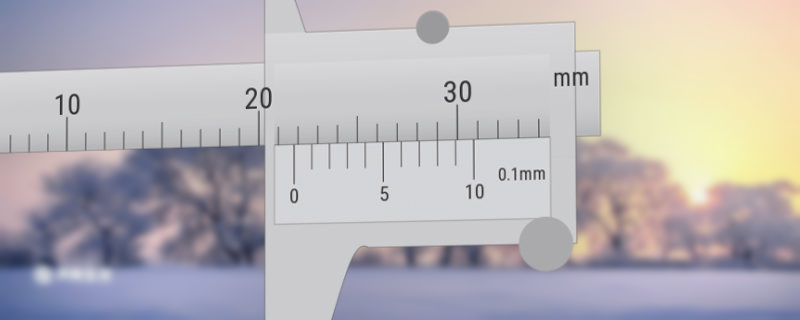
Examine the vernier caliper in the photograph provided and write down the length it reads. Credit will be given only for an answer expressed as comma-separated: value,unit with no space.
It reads 21.8,mm
